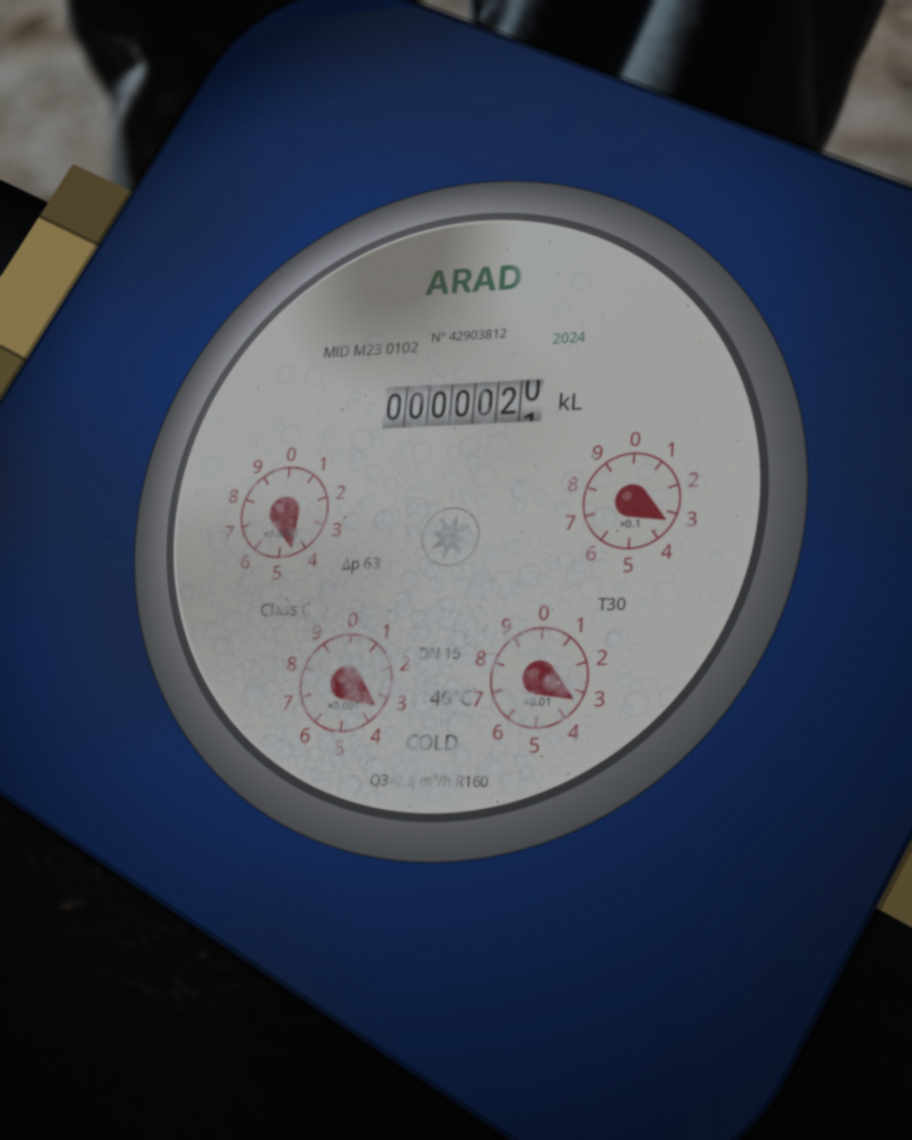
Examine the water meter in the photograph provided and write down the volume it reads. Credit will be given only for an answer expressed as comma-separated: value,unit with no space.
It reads 20.3334,kL
